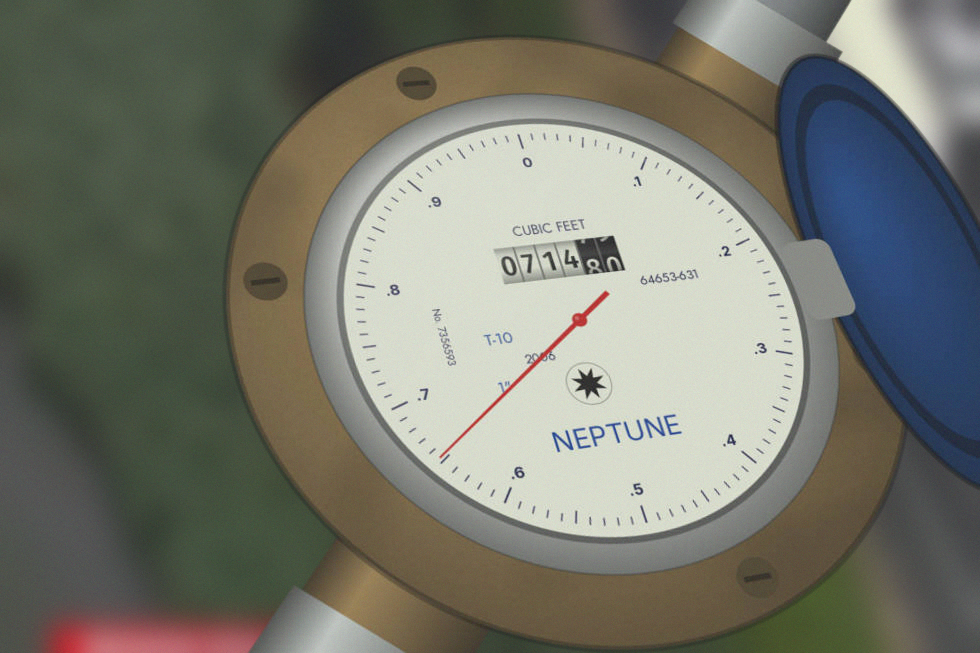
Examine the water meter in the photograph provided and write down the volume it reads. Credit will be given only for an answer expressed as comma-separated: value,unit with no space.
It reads 71479.65,ft³
